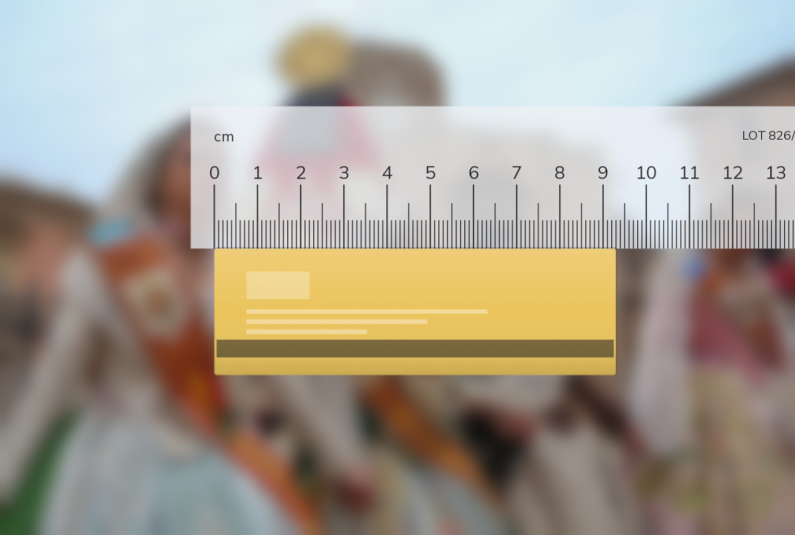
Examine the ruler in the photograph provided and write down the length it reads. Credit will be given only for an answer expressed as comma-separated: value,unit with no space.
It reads 9.3,cm
